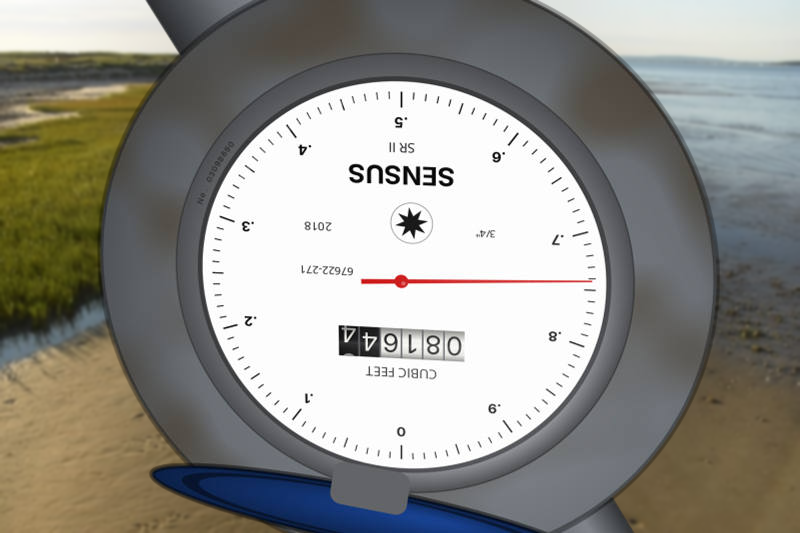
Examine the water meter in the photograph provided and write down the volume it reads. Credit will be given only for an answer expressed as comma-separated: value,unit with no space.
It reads 81643.74,ft³
